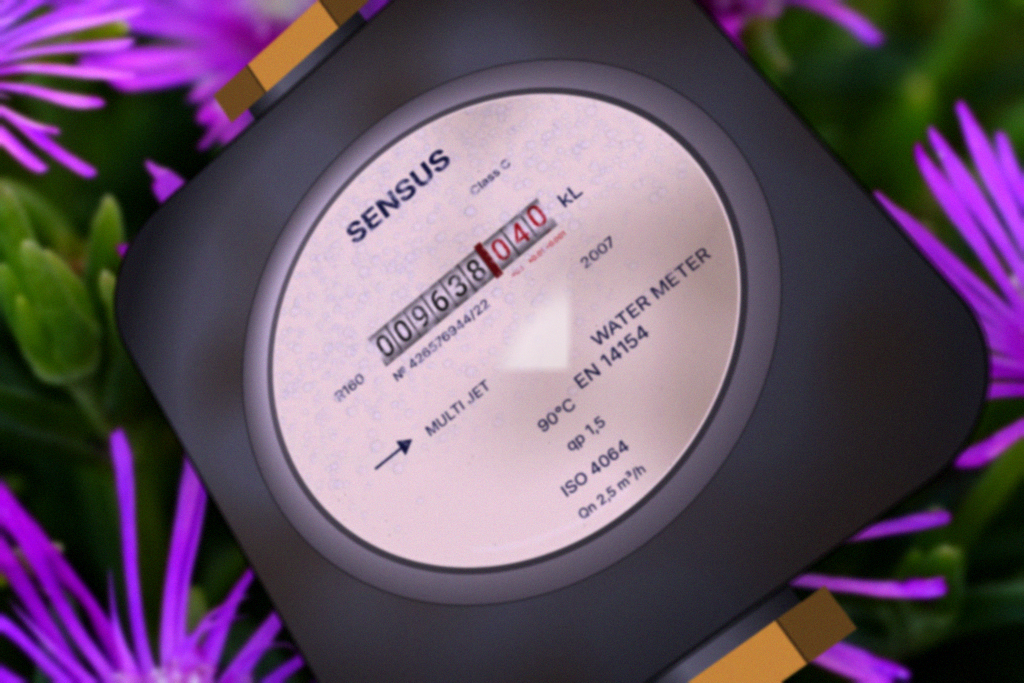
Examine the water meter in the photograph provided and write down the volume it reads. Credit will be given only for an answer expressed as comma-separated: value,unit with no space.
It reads 9638.040,kL
